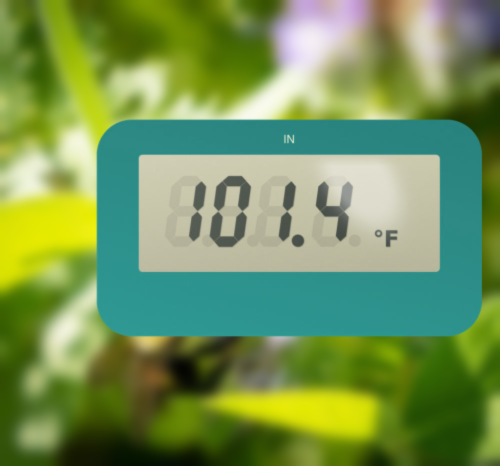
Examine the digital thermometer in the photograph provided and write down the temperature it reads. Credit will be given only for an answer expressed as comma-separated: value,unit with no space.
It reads 101.4,°F
